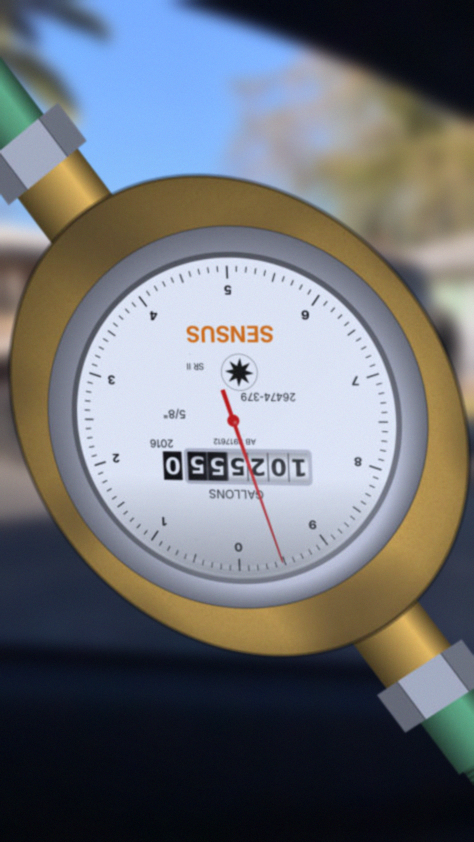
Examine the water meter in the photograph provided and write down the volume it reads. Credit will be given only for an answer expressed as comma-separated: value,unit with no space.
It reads 1025549.5,gal
